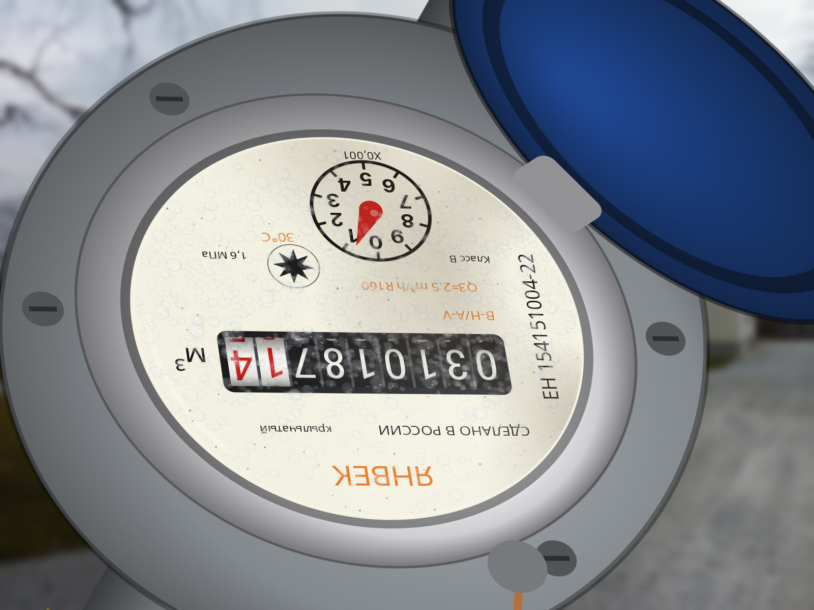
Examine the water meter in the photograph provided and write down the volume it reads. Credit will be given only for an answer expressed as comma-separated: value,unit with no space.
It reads 310187.140,m³
